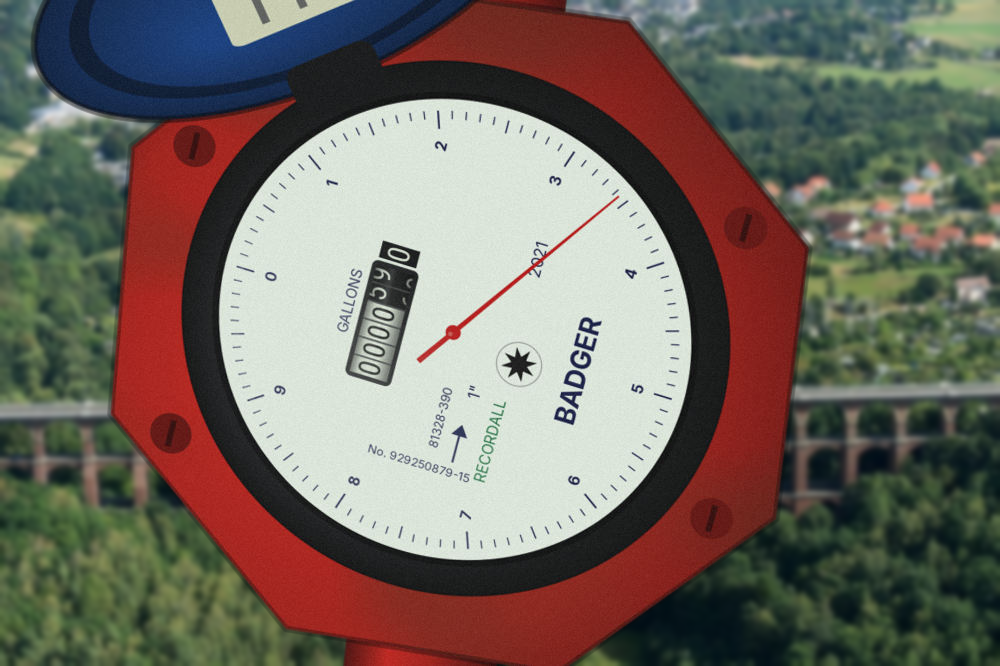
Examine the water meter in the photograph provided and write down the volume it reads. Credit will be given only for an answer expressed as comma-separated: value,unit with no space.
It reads 593.4,gal
